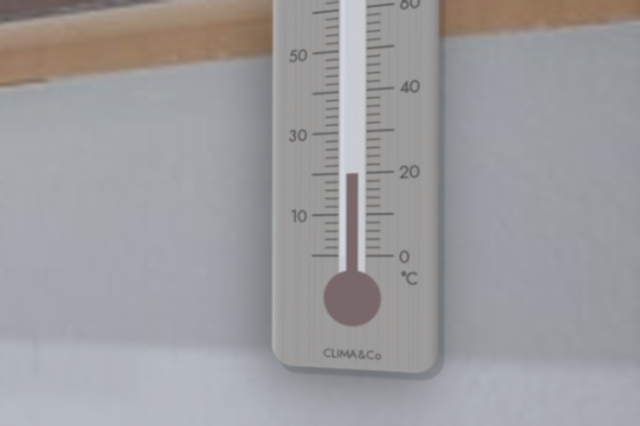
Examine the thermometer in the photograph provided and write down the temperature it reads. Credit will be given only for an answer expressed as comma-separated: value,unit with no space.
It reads 20,°C
